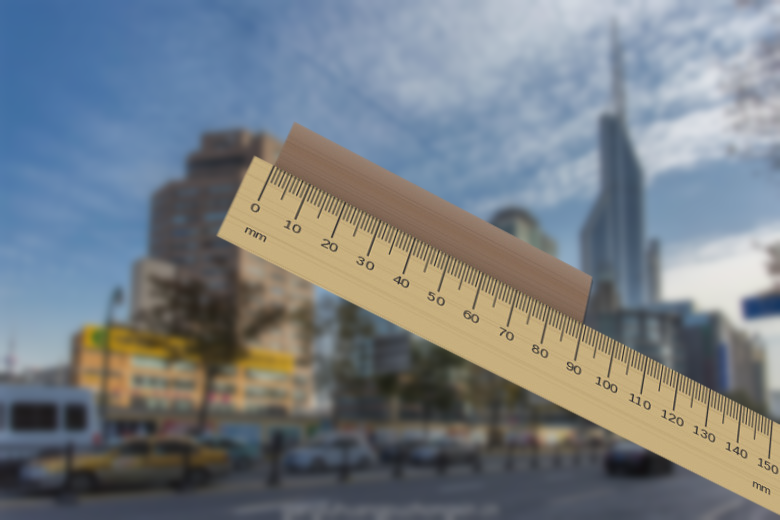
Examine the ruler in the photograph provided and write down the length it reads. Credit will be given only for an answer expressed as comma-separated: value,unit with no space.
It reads 90,mm
